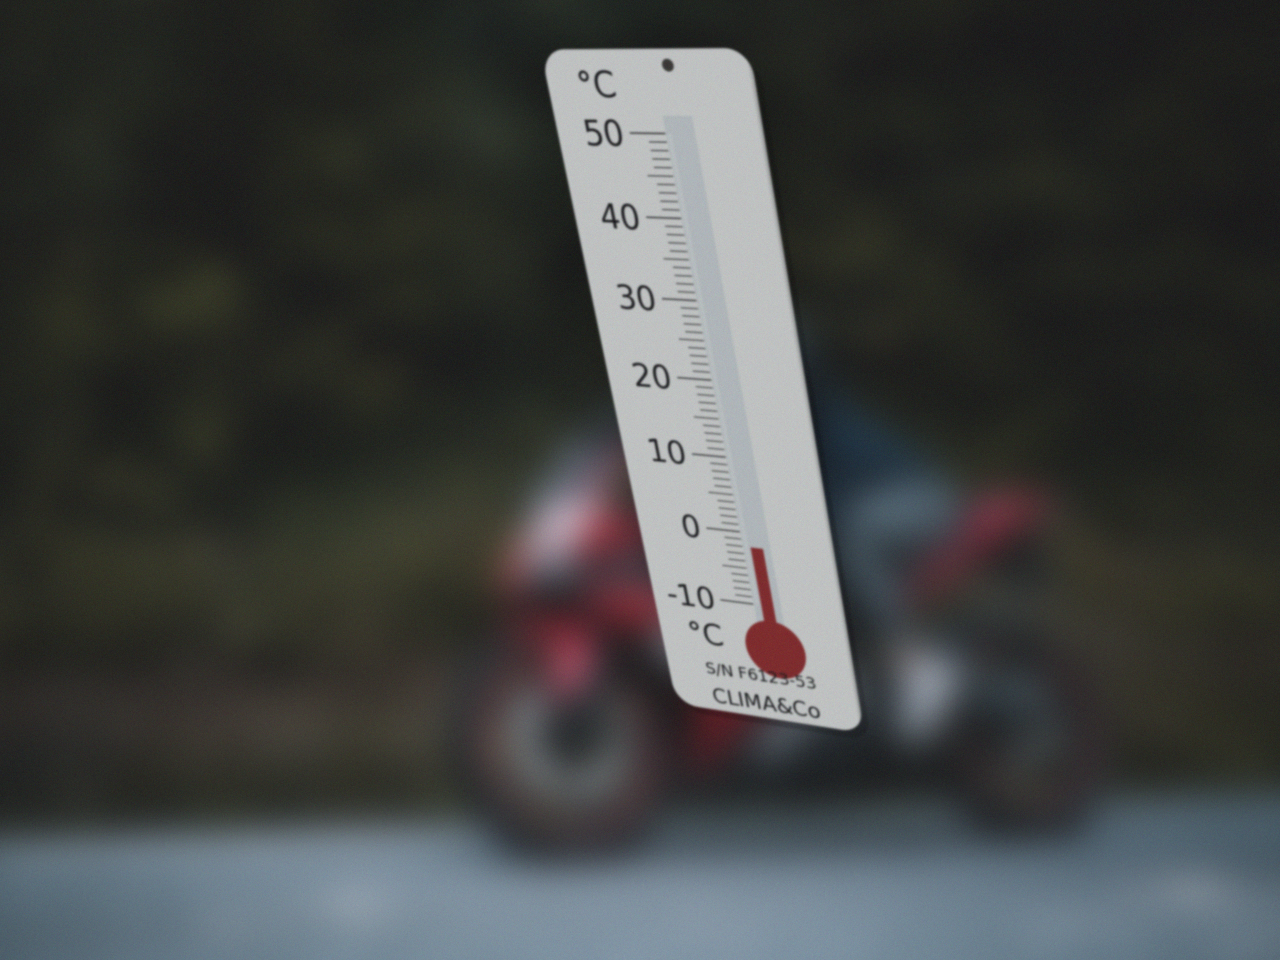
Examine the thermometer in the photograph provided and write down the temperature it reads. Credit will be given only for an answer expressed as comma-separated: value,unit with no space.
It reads -2,°C
